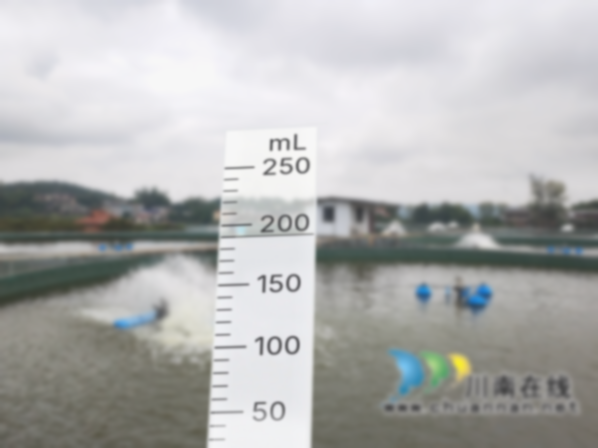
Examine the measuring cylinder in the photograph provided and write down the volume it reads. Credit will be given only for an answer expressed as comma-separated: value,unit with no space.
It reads 190,mL
